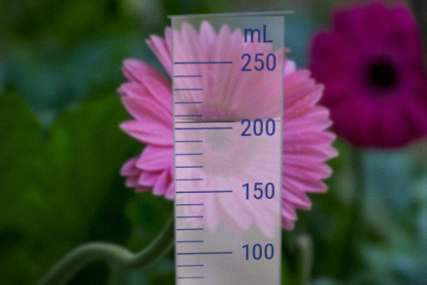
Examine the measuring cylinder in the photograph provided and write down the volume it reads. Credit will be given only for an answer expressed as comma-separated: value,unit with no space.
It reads 205,mL
